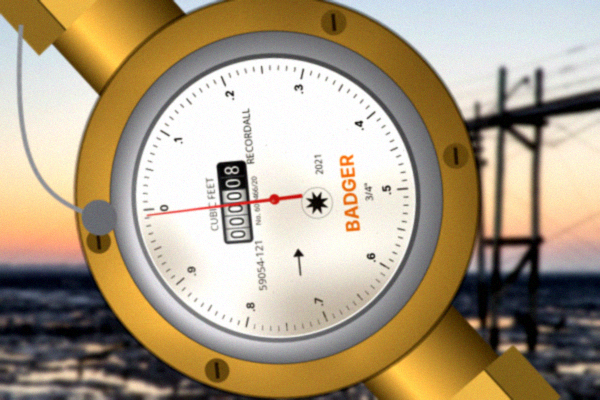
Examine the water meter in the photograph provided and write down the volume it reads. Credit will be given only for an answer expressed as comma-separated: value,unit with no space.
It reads 7.99,ft³
